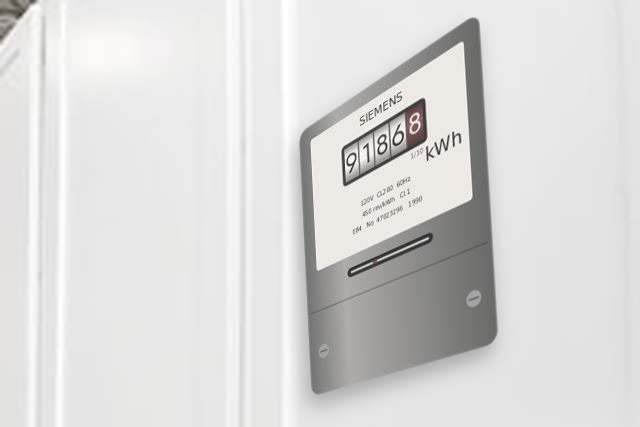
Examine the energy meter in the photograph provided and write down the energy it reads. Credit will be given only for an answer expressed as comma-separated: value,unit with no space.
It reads 9186.8,kWh
